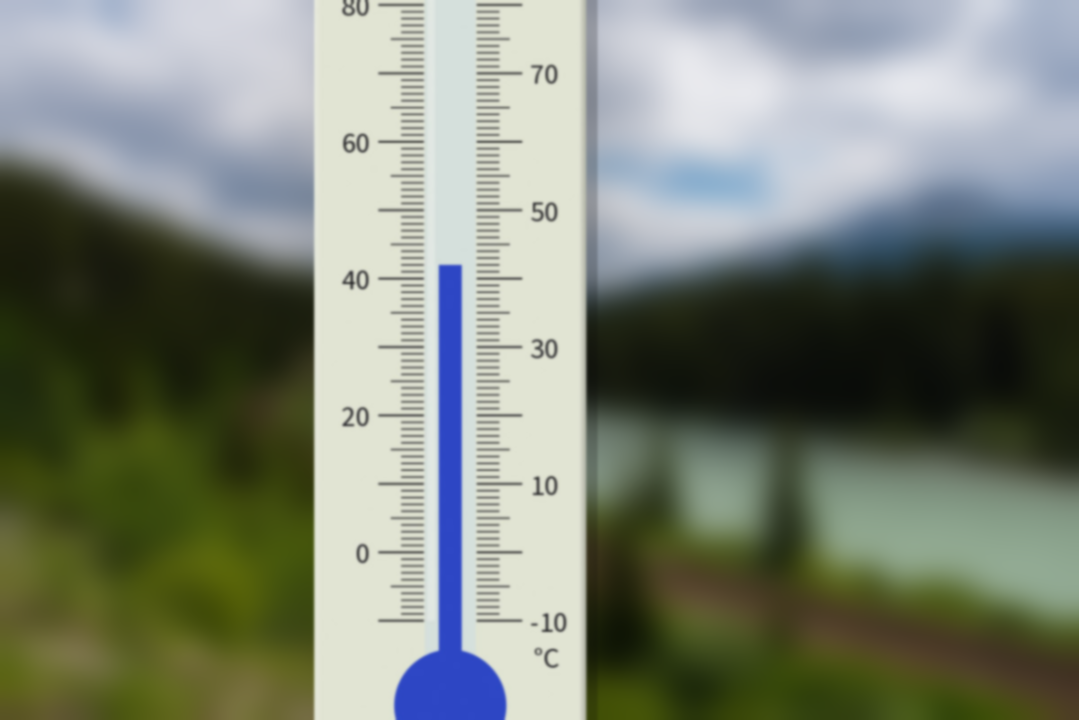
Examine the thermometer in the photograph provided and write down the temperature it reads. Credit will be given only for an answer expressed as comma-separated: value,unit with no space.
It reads 42,°C
